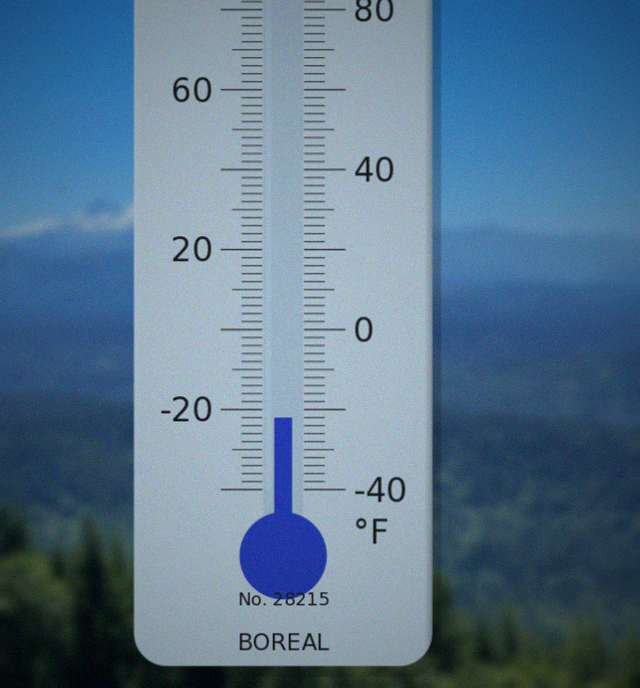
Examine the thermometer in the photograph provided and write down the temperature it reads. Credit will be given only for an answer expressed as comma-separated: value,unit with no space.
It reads -22,°F
